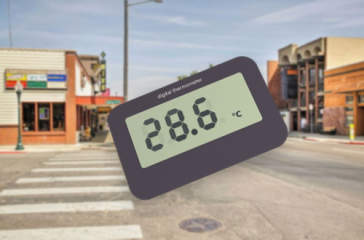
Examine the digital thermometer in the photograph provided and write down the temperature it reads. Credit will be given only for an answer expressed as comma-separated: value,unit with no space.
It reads 28.6,°C
